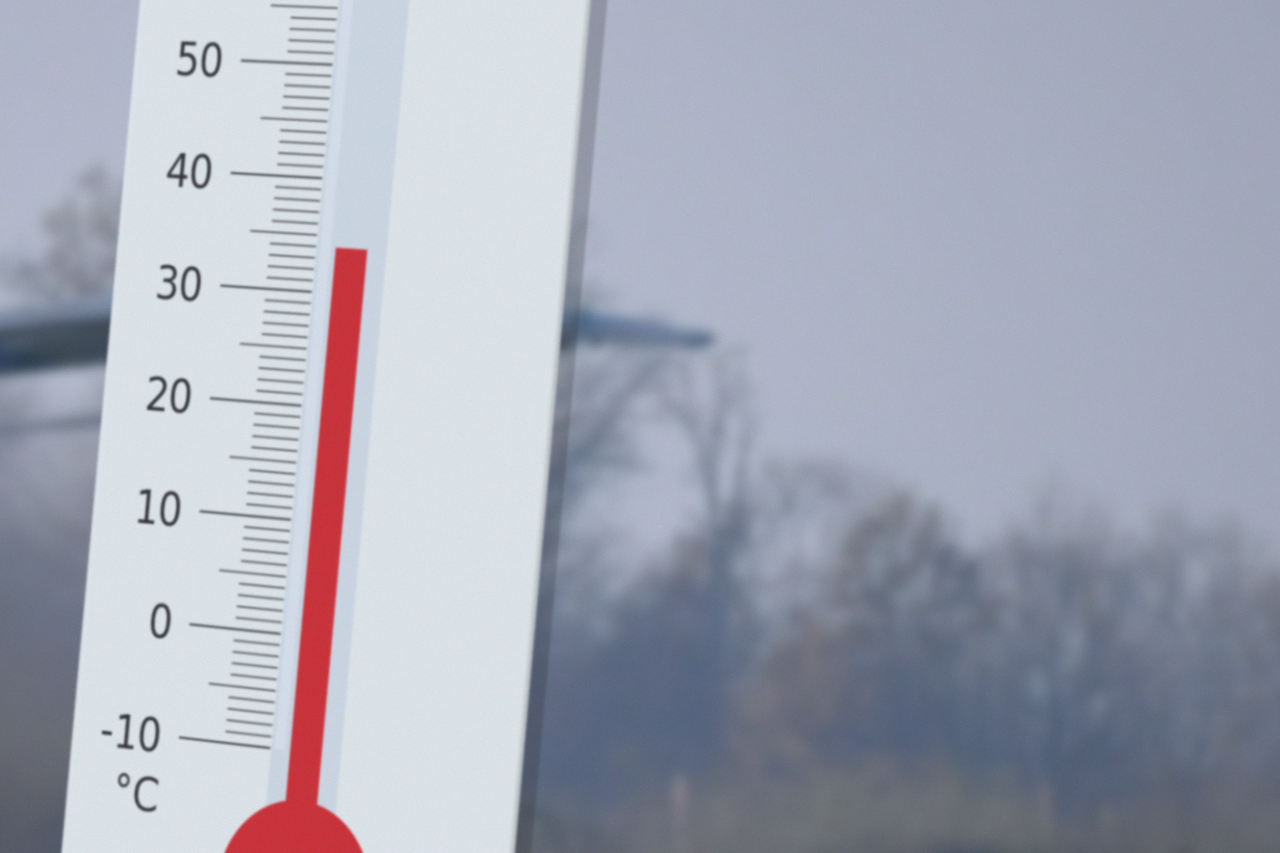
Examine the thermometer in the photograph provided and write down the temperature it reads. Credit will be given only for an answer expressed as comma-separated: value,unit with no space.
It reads 34,°C
